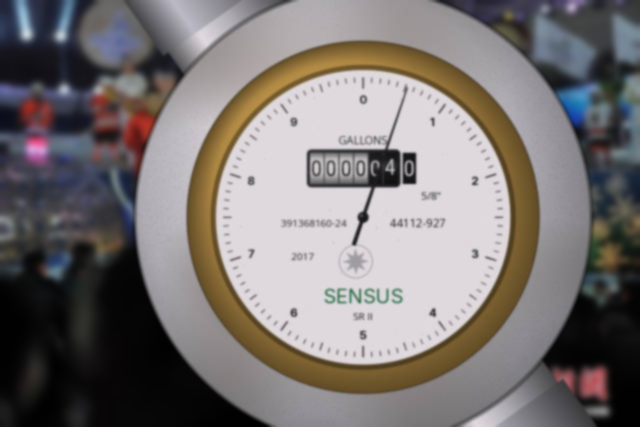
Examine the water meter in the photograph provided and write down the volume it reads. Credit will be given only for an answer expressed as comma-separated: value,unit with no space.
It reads 40.5,gal
